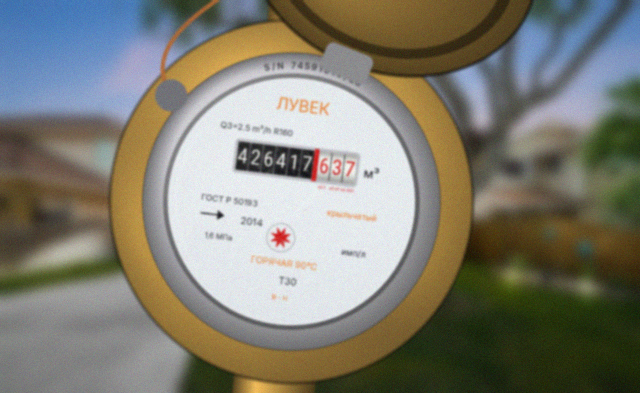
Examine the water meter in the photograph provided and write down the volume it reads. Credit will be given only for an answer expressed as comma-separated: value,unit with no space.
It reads 426417.637,m³
